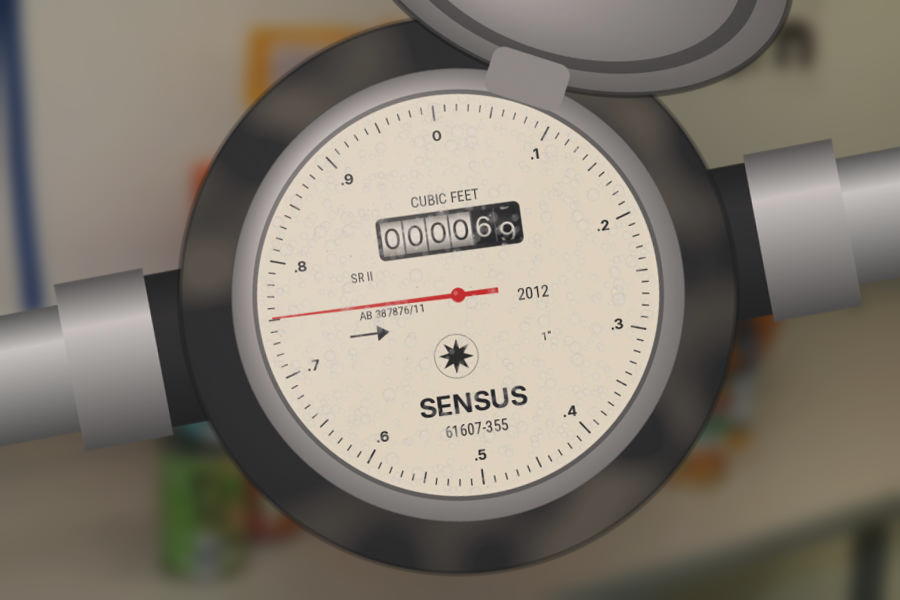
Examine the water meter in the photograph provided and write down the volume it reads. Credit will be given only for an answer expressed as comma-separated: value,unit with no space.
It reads 68.75,ft³
